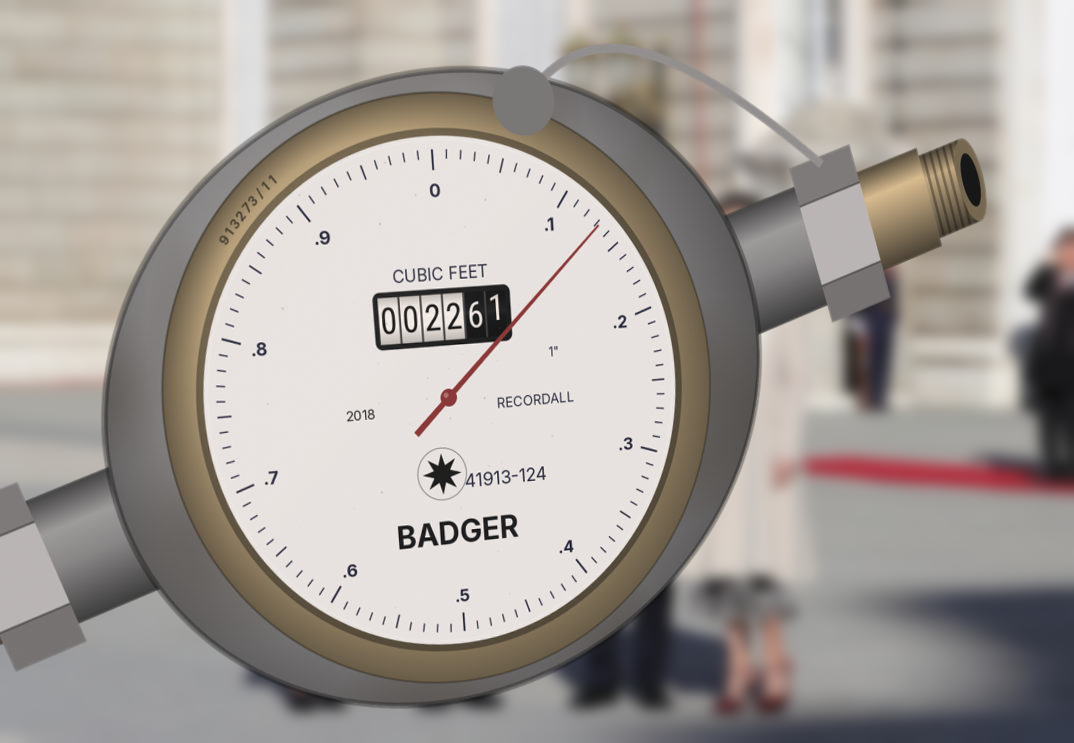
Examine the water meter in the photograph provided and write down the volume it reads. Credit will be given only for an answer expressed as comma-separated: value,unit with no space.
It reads 2261.13,ft³
